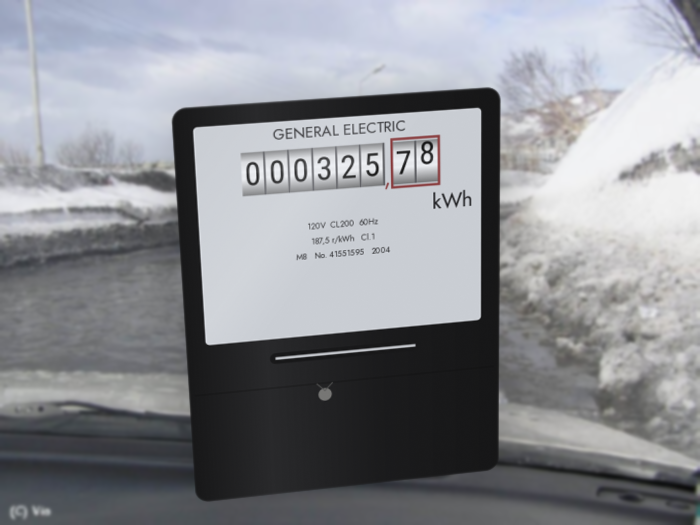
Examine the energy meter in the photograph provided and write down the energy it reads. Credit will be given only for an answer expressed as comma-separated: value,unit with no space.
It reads 325.78,kWh
